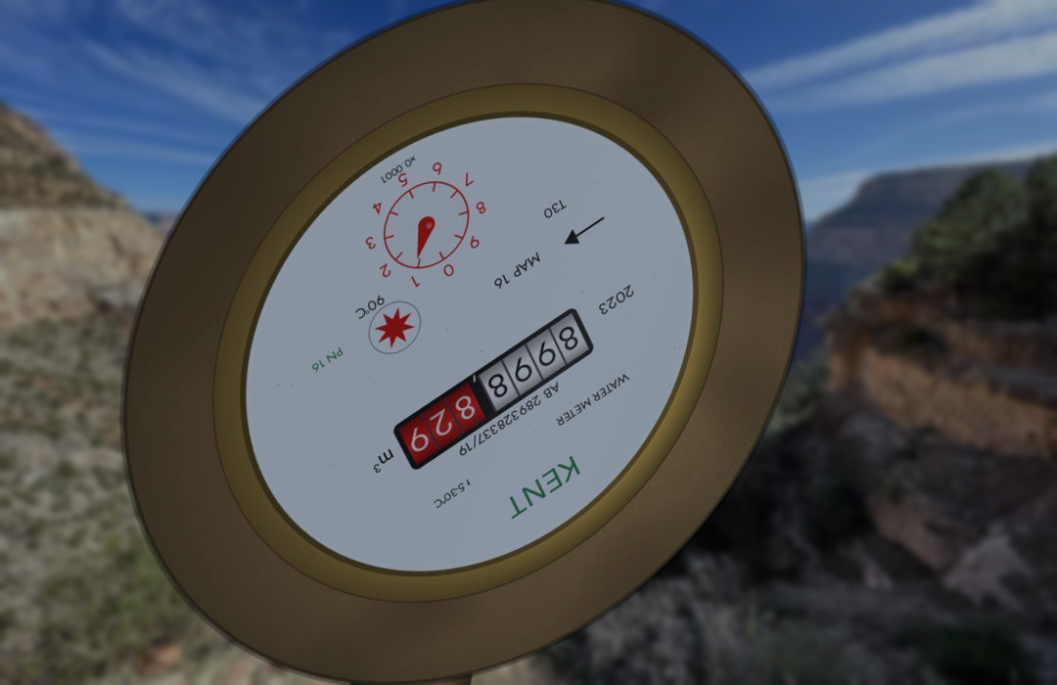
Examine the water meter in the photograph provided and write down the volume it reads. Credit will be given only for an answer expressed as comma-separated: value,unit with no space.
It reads 8998.8291,m³
